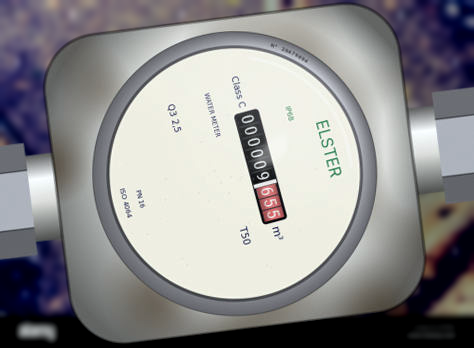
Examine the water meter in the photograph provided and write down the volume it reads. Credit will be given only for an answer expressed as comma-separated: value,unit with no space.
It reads 9.655,m³
